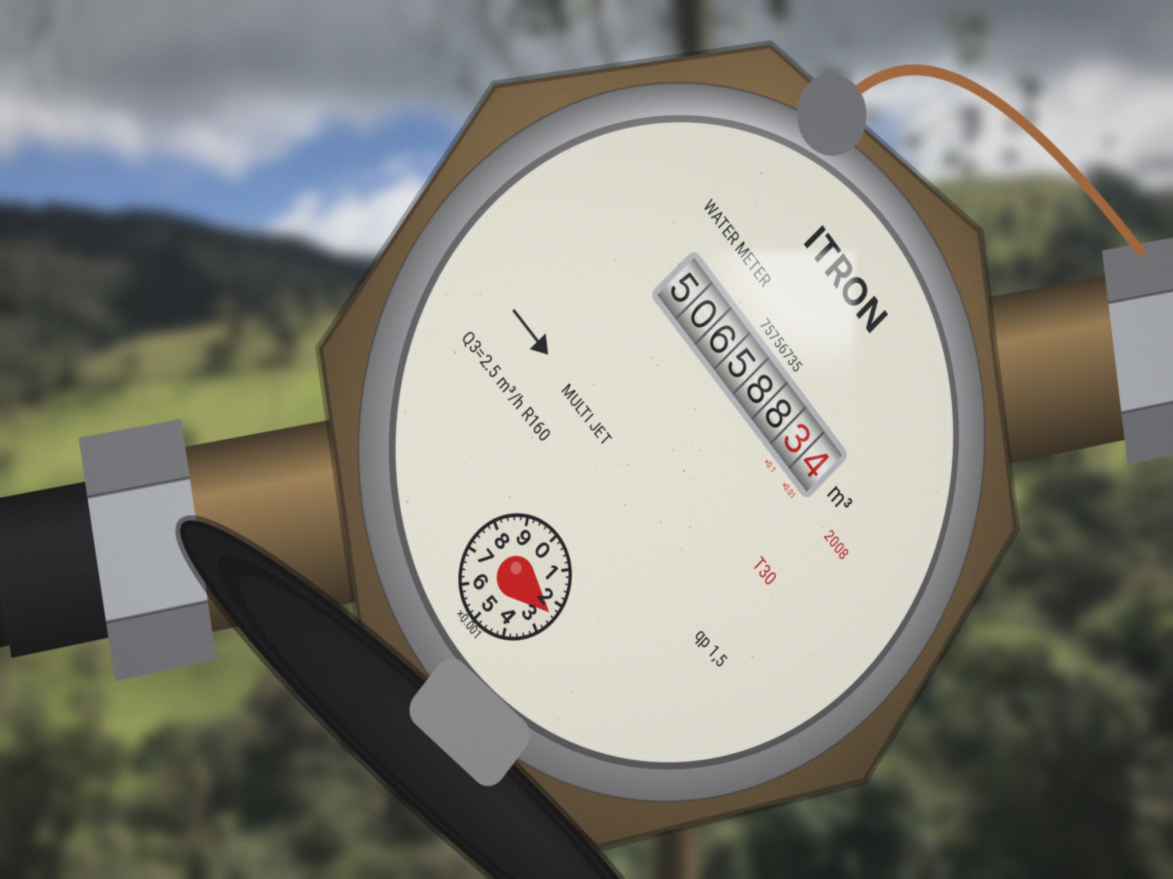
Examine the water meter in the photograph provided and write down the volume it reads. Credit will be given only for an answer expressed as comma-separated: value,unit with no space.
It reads 506588.342,m³
